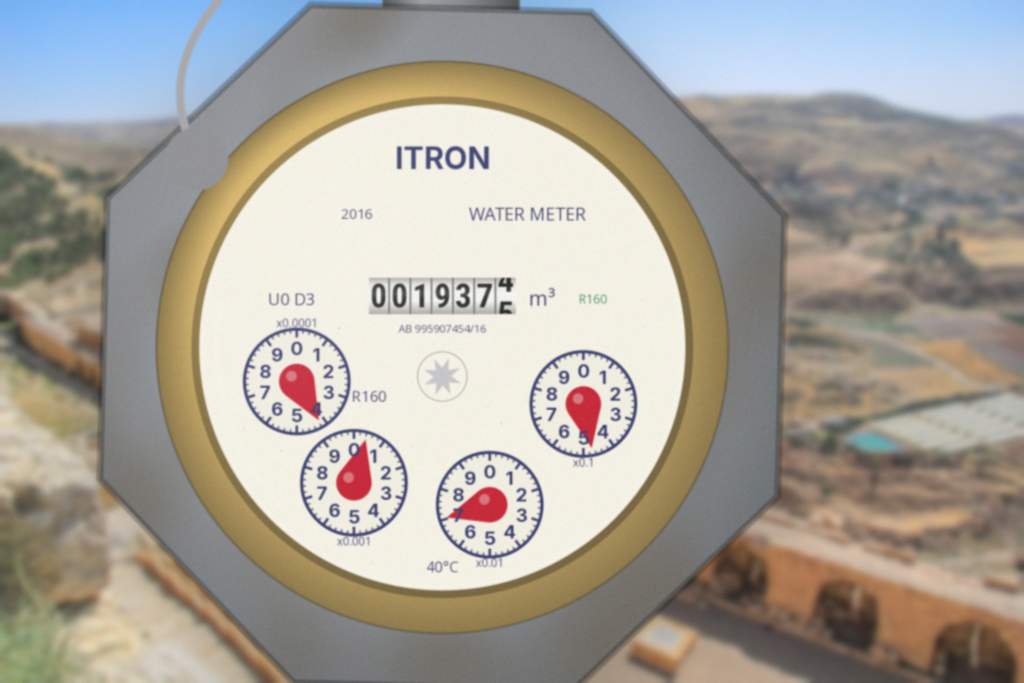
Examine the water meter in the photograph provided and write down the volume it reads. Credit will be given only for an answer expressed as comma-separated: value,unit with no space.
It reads 19374.4704,m³
